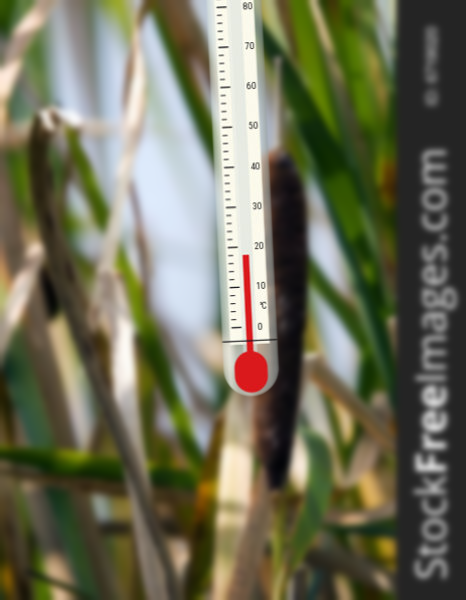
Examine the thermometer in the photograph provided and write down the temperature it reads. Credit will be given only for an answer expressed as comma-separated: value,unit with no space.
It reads 18,°C
